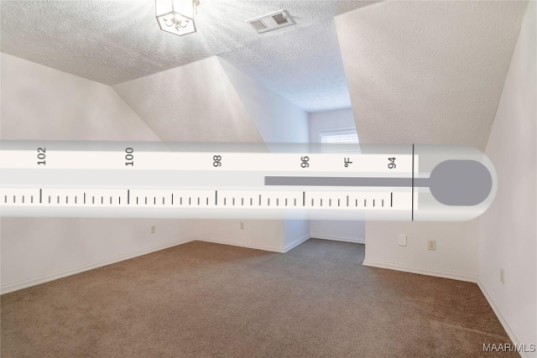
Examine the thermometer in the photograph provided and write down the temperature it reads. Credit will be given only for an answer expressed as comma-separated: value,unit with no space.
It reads 96.9,°F
